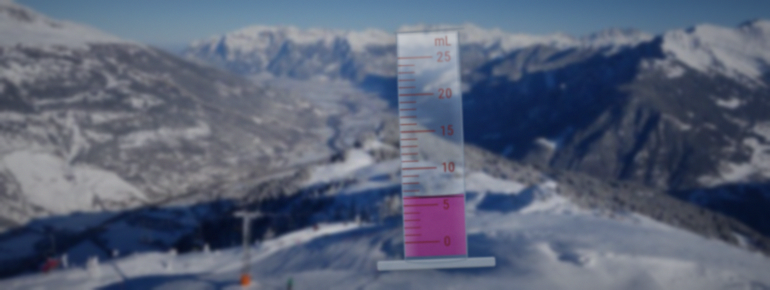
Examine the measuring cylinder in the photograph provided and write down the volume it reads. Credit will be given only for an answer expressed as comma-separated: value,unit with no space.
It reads 6,mL
